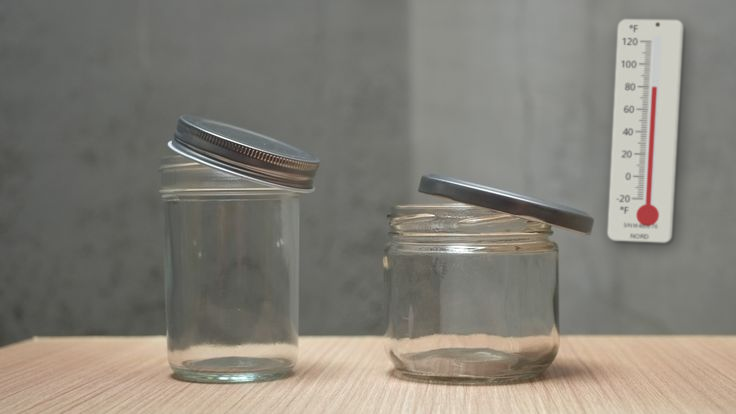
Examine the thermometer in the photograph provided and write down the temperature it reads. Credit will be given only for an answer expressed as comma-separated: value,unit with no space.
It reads 80,°F
